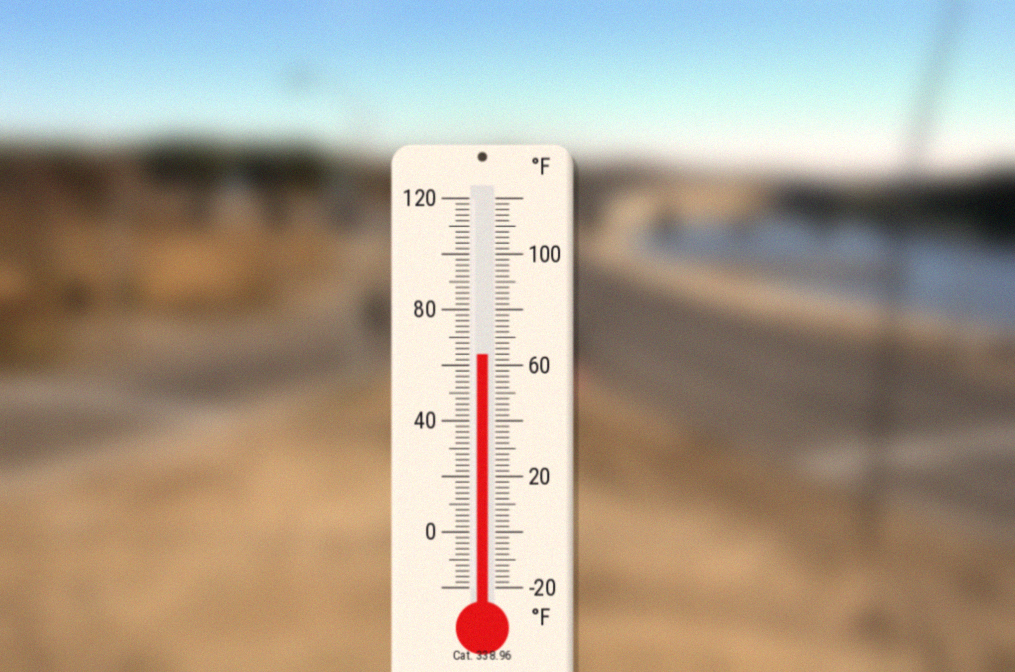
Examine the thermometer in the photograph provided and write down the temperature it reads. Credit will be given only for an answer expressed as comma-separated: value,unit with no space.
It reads 64,°F
